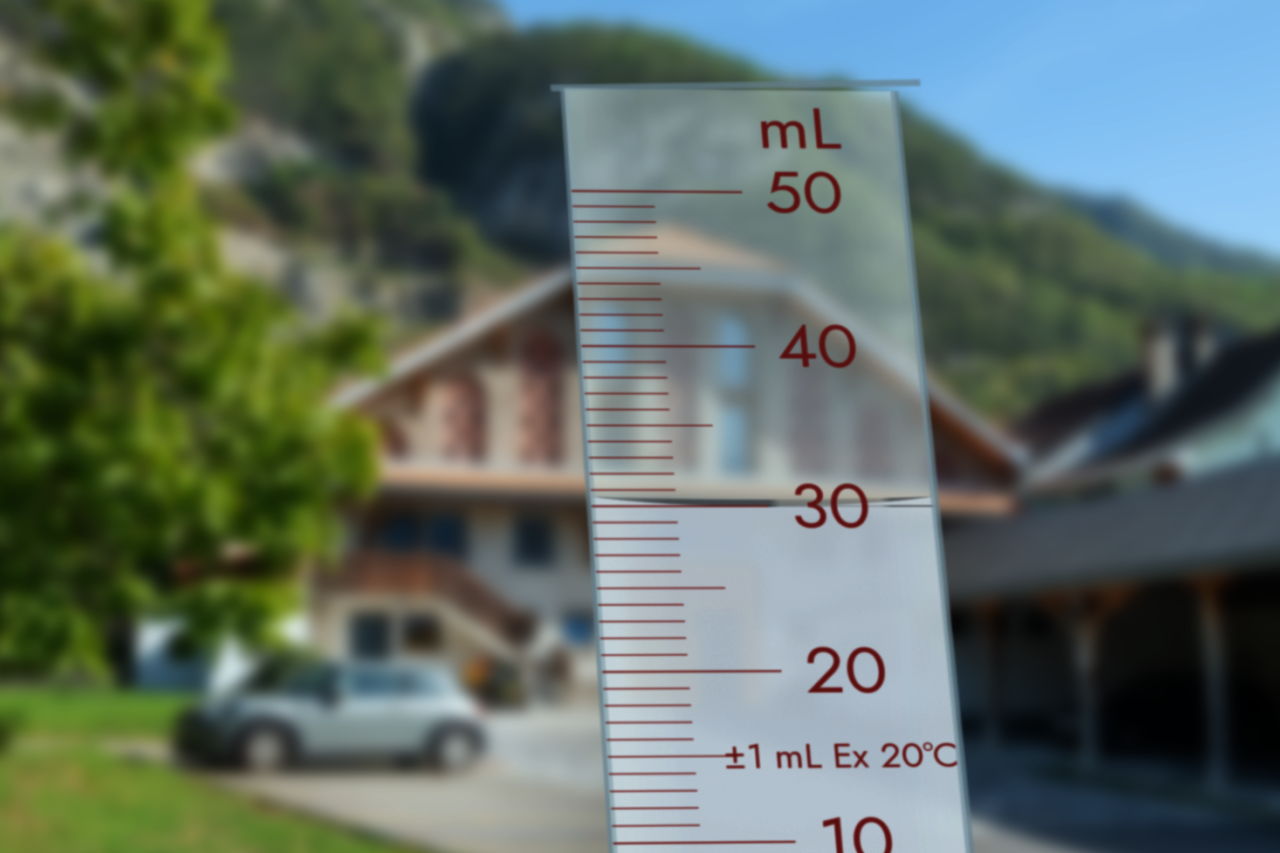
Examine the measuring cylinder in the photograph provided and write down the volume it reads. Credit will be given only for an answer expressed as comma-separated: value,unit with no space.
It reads 30,mL
